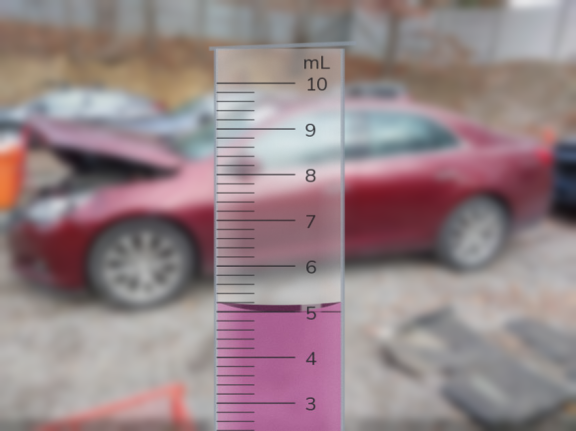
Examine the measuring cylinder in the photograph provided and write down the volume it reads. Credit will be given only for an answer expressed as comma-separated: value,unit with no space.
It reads 5,mL
